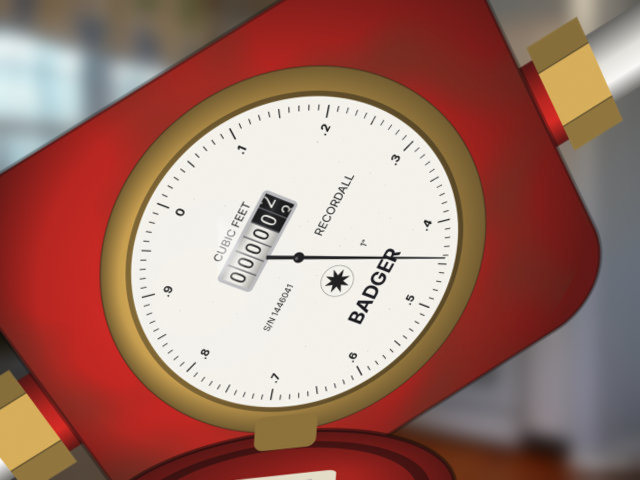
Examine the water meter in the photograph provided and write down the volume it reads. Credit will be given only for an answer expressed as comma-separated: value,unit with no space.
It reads 2.44,ft³
